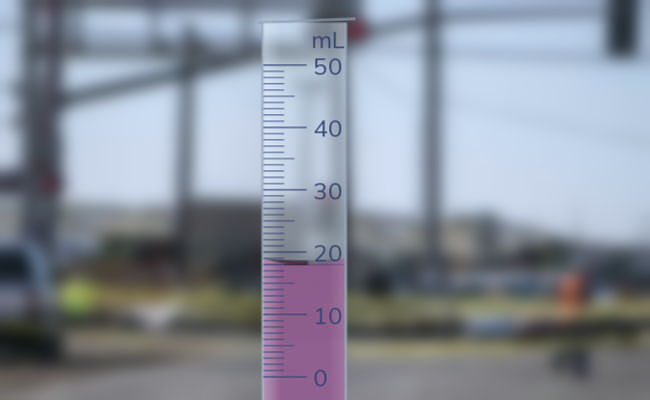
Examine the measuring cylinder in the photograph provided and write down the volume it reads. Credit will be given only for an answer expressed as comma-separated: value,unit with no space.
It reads 18,mL
